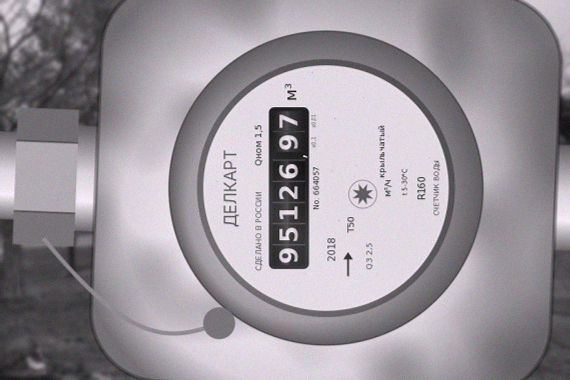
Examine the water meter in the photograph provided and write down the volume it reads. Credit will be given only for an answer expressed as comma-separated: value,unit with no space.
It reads 95126.97,m³
